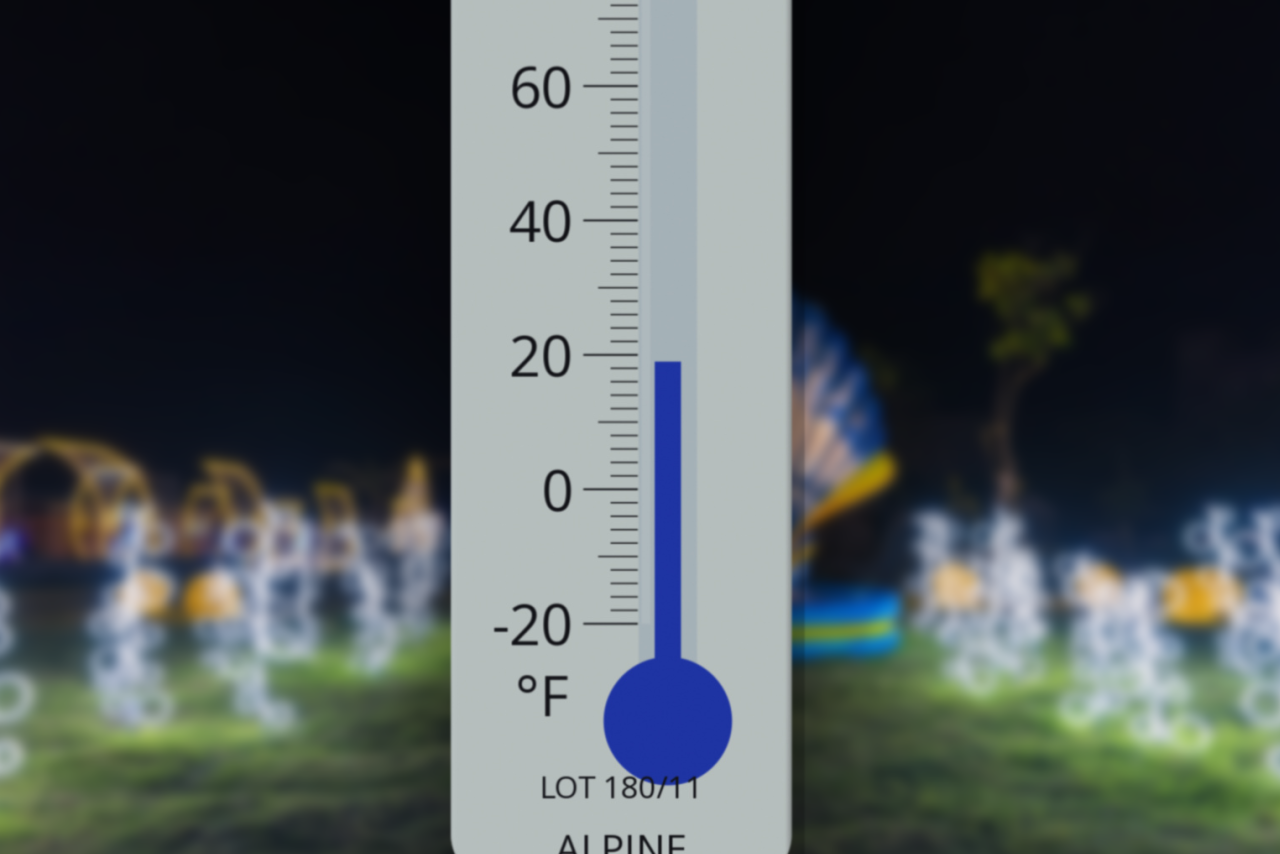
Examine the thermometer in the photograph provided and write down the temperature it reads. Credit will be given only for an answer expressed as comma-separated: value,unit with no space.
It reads 19,°F
